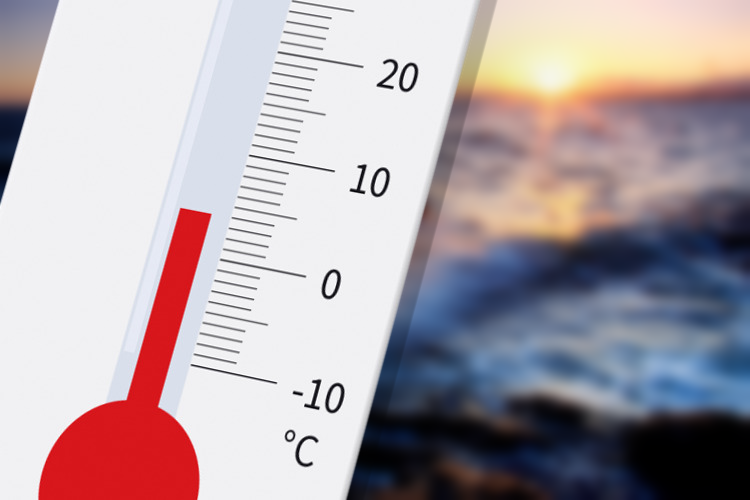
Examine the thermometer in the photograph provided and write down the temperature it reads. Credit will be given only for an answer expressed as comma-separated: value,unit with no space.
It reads 4,°C
